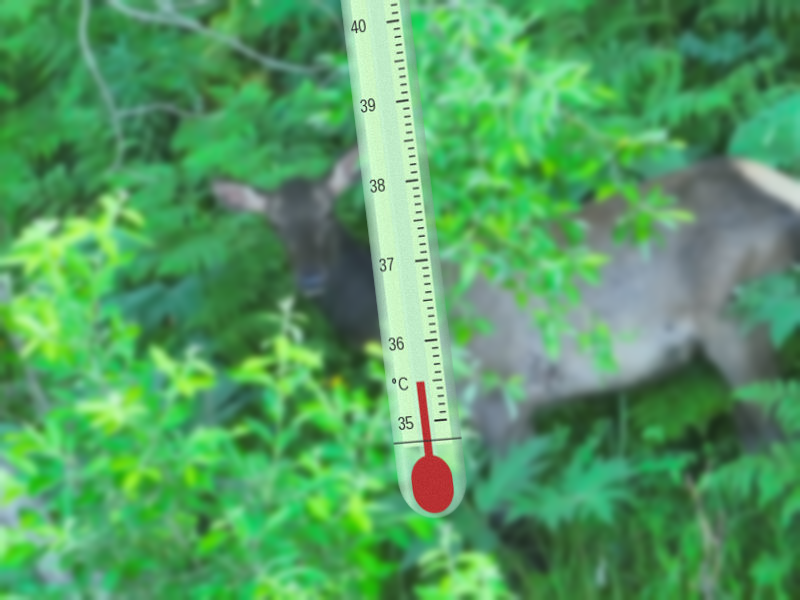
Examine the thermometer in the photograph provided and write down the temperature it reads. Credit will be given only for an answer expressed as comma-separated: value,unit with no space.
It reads 35.5,°C
